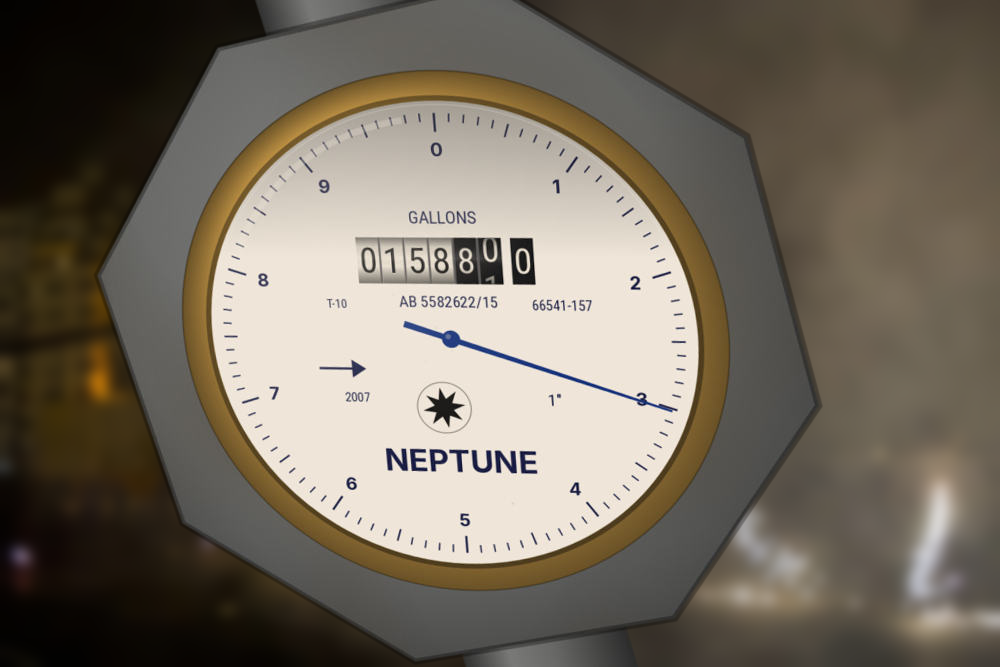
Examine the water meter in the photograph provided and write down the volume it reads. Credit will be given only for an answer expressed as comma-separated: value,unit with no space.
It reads 158803.0,gal
